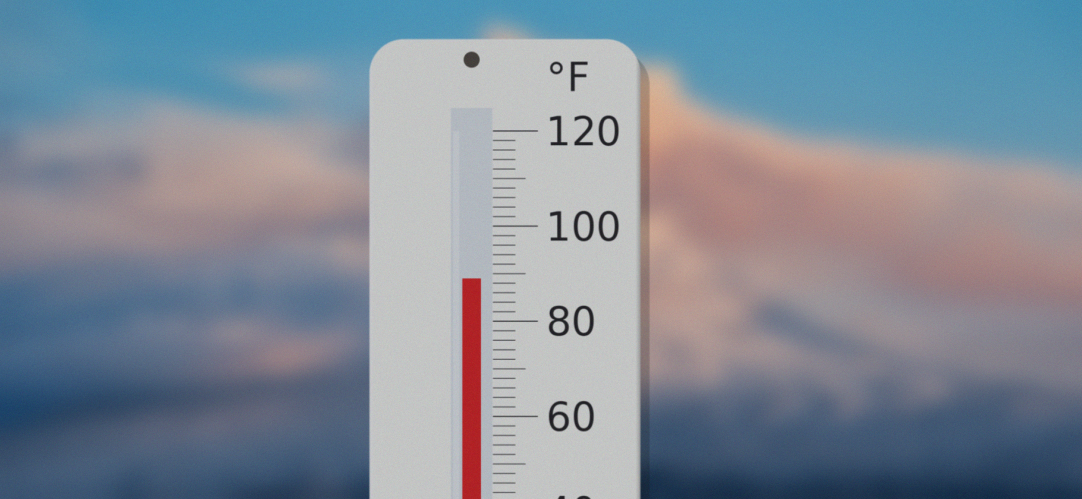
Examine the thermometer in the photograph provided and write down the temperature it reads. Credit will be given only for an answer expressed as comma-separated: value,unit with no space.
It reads 89,°F
